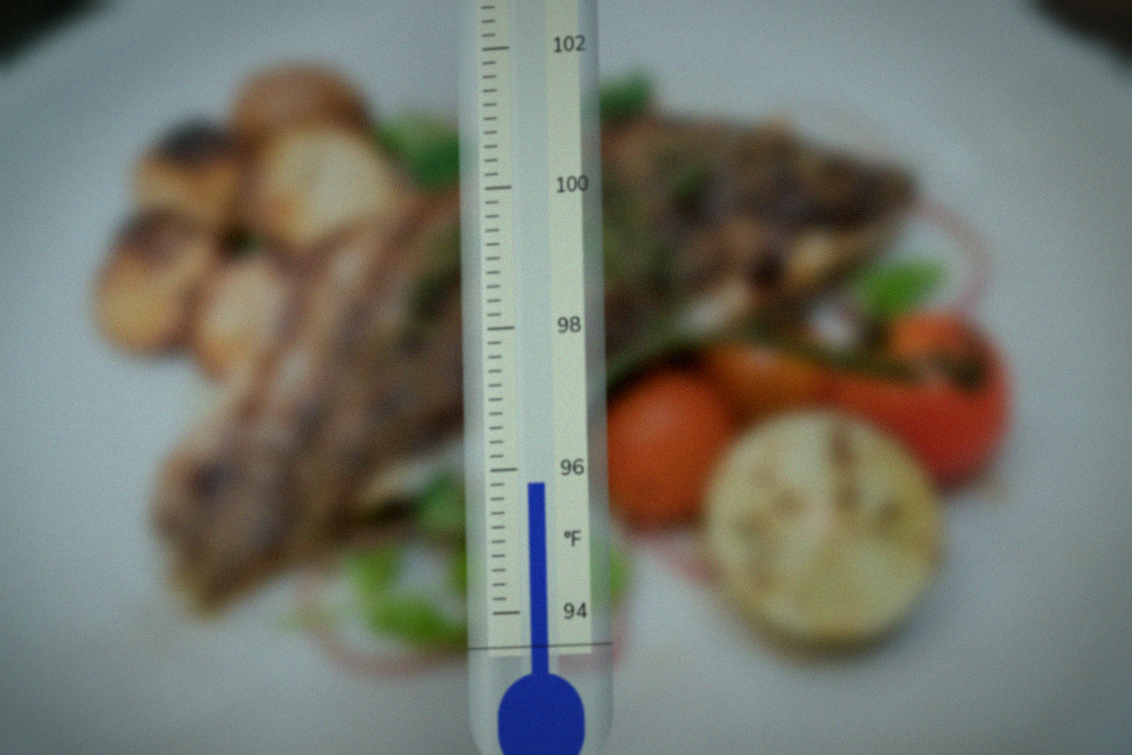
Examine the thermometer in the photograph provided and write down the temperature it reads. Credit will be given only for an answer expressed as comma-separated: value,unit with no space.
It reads 95.8,°F
